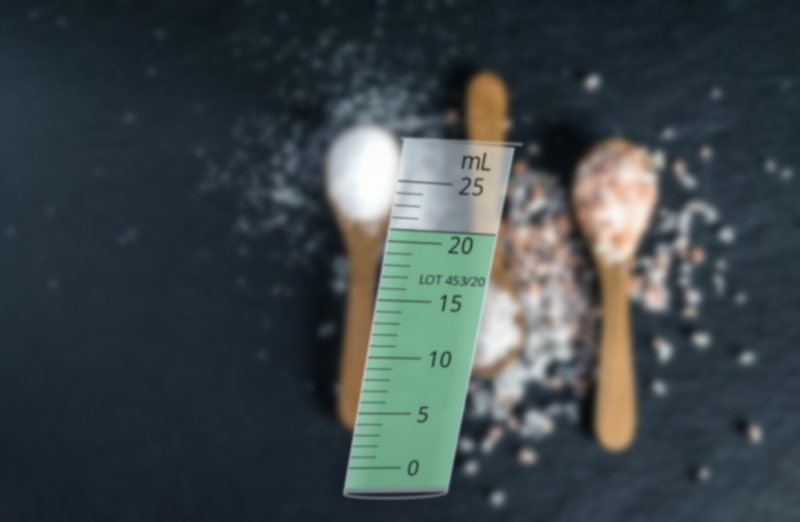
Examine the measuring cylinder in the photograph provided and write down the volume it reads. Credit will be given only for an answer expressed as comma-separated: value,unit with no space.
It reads 21,mL
